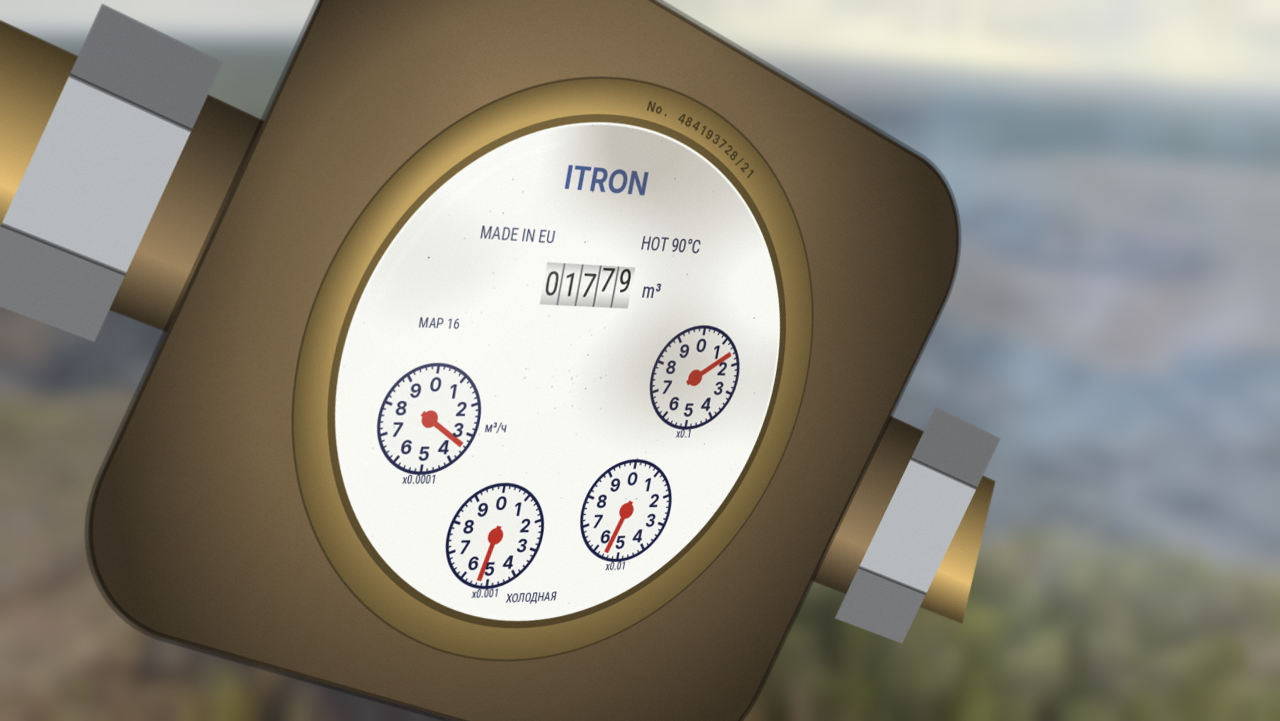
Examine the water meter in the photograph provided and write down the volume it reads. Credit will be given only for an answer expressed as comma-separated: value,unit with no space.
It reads 1779.1553,m³
